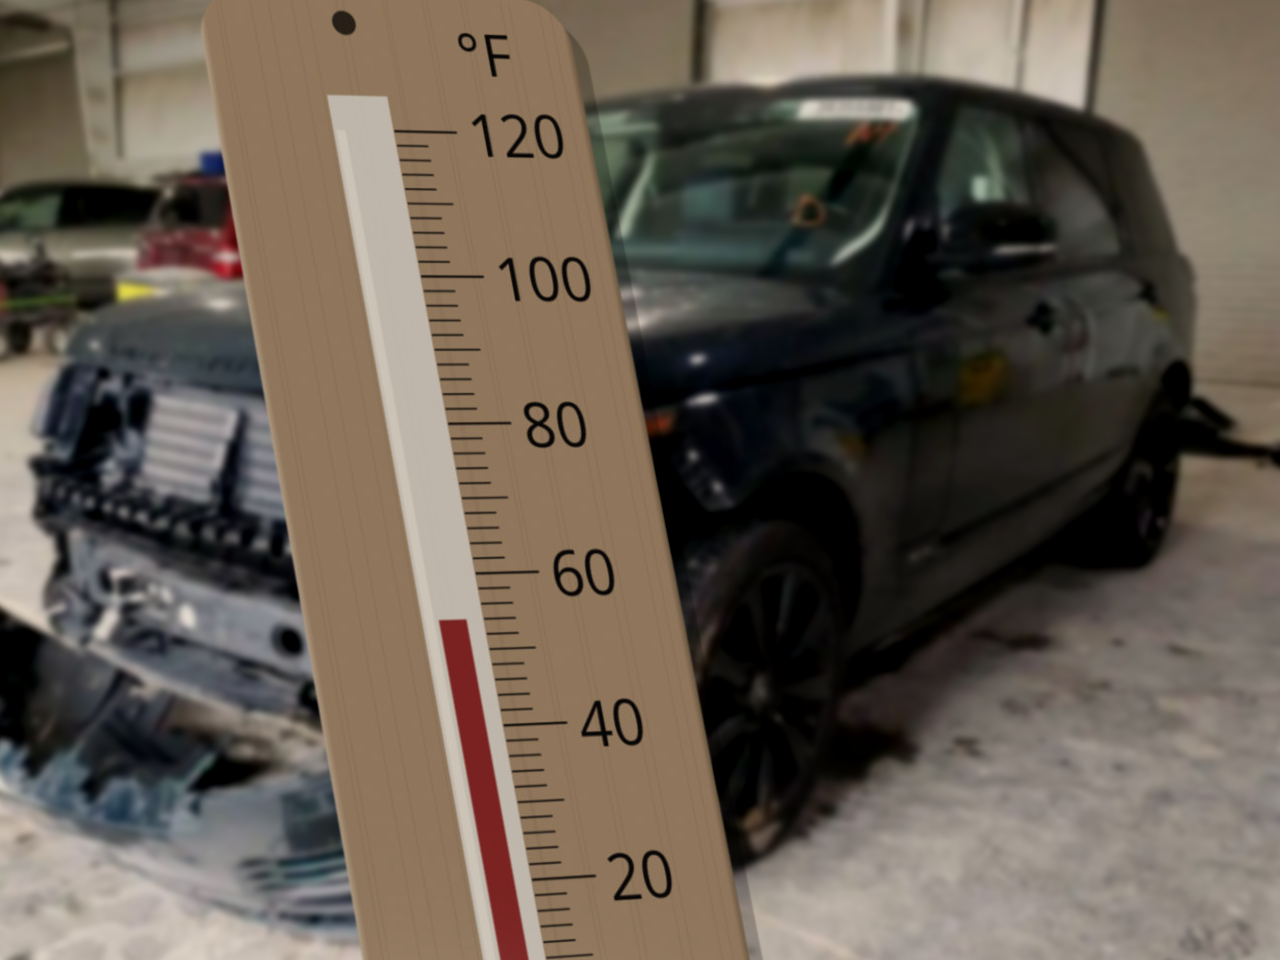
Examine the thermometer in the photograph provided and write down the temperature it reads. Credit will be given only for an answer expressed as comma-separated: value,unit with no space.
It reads 54,°F
